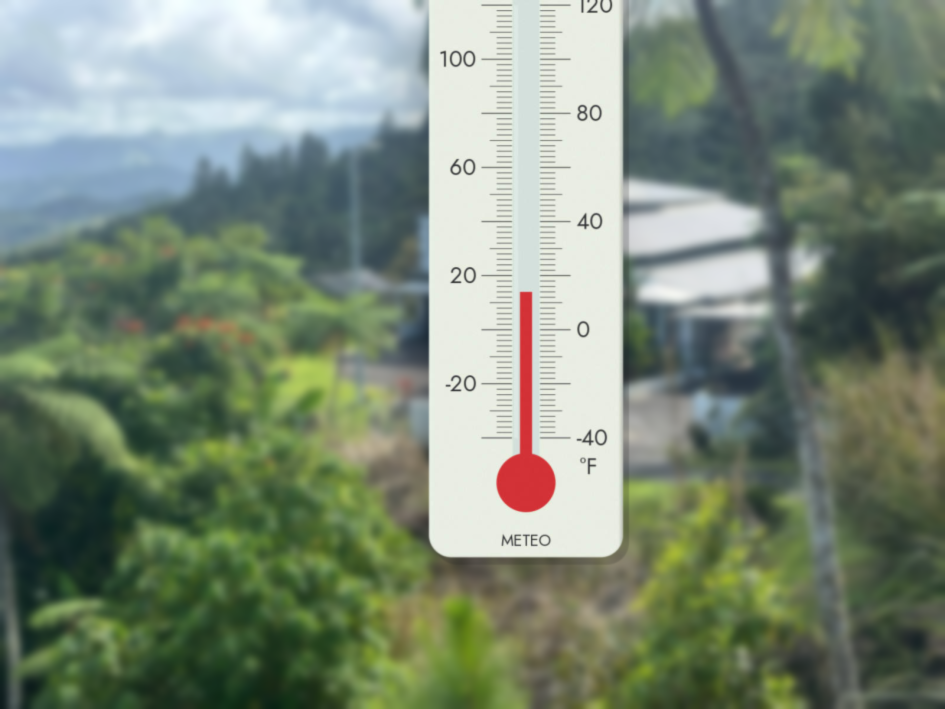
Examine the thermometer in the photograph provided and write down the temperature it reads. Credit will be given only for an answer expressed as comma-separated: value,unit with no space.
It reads 14,°F
